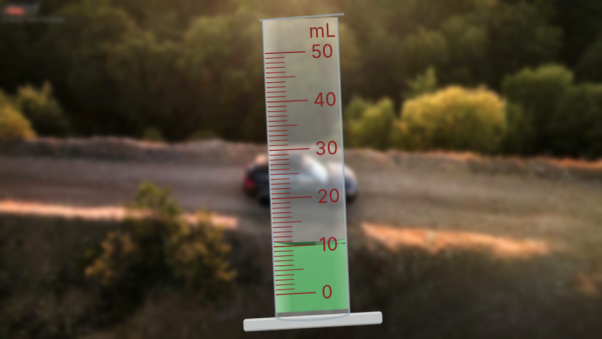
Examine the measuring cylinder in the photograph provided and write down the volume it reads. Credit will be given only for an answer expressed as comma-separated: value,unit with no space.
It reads 10,mL
